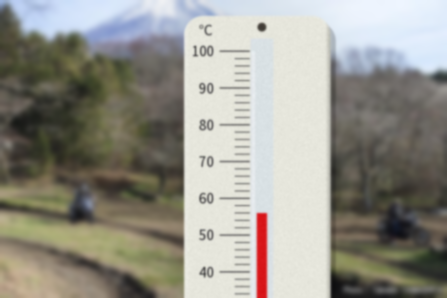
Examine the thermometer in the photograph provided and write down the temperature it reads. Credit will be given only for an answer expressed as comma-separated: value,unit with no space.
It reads 56,°C
